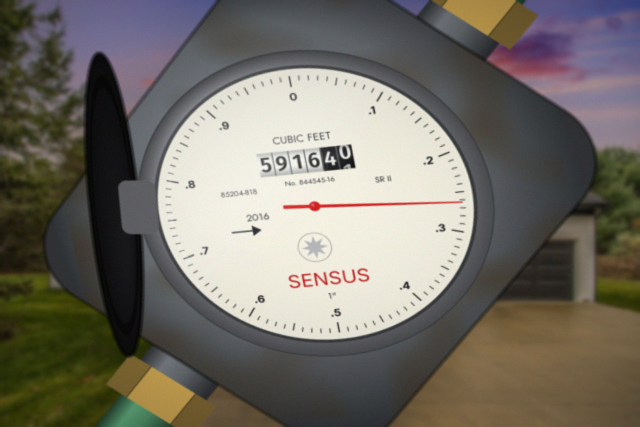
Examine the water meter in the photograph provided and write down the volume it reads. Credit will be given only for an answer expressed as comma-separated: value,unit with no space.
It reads 591640.26,ft³
